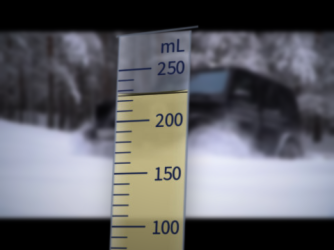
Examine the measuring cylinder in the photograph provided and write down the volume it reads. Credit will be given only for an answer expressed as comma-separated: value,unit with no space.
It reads 225,mL
